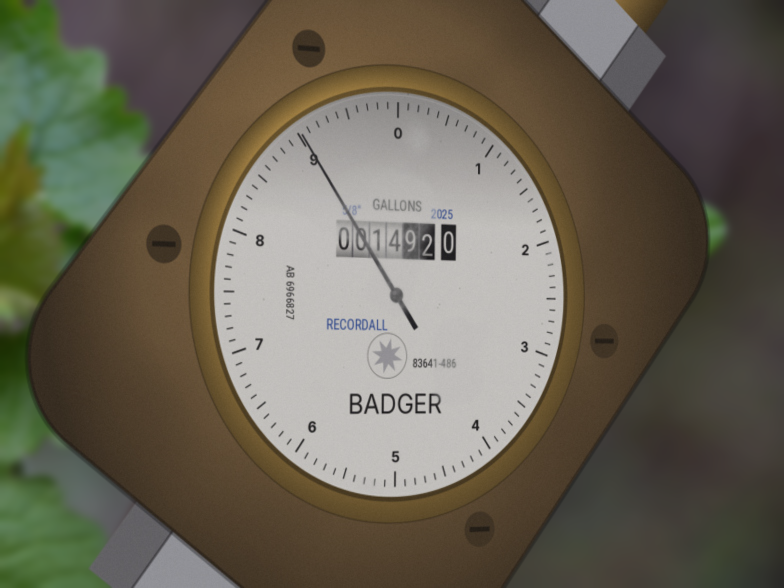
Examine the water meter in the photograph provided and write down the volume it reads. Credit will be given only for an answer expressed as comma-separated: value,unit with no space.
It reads 14919.0,gal
